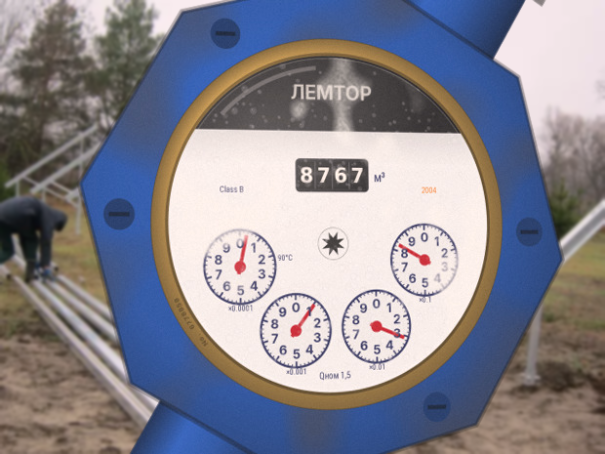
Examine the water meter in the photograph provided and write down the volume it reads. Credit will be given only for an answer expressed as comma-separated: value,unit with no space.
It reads 8767.8310,m³
